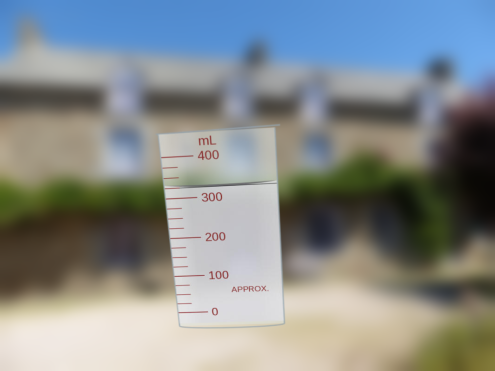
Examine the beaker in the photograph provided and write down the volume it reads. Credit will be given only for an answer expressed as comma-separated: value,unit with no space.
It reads 325,mL
